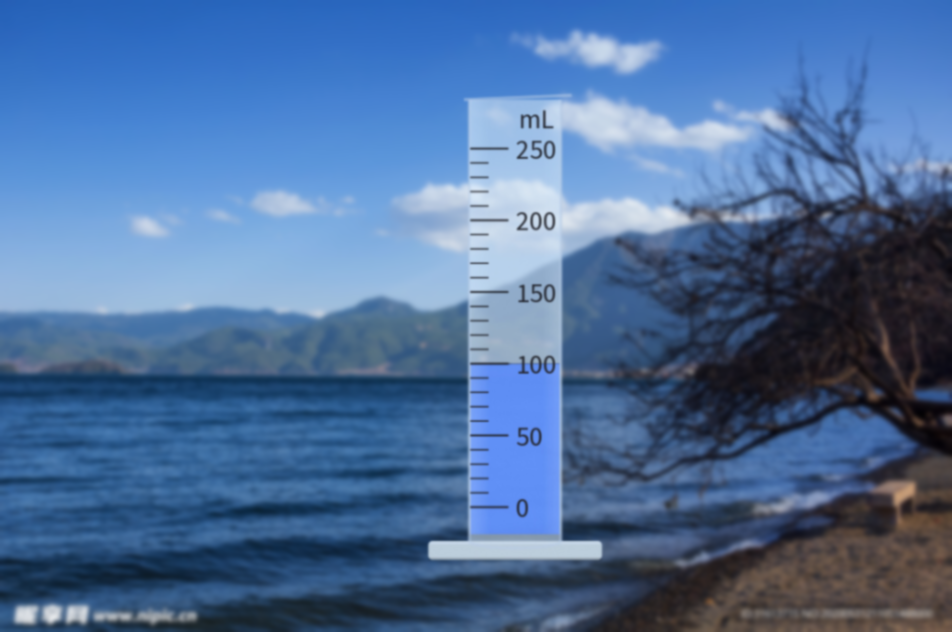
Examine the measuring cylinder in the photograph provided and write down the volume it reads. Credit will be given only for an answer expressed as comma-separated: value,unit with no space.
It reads 100,mL
